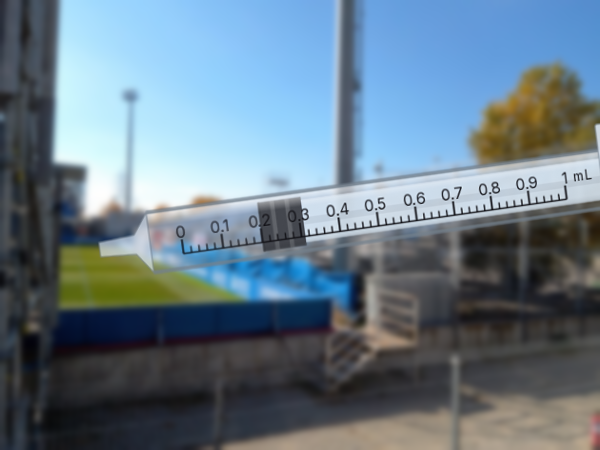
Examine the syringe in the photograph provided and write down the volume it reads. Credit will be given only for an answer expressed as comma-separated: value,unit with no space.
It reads 0.2,mL
